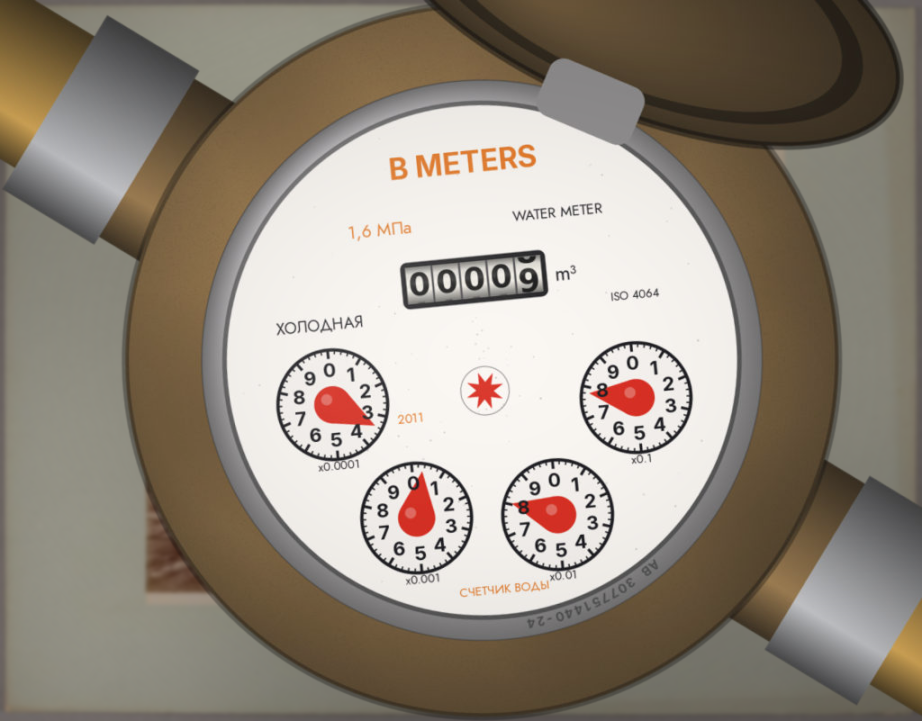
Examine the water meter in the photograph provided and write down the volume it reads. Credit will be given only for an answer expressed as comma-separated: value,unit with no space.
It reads 8.7803,m³
